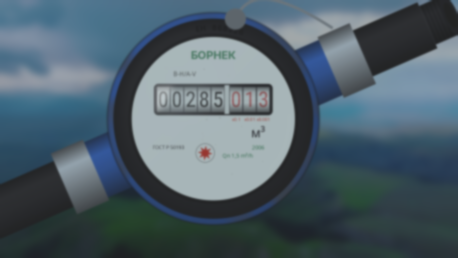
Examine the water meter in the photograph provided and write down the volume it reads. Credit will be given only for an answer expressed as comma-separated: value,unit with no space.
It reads 285.013,m³
